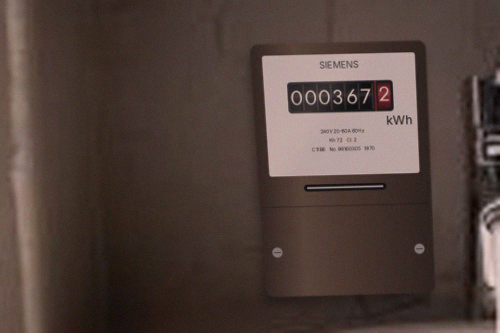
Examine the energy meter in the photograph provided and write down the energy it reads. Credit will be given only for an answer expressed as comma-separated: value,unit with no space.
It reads 367.2,kWh
